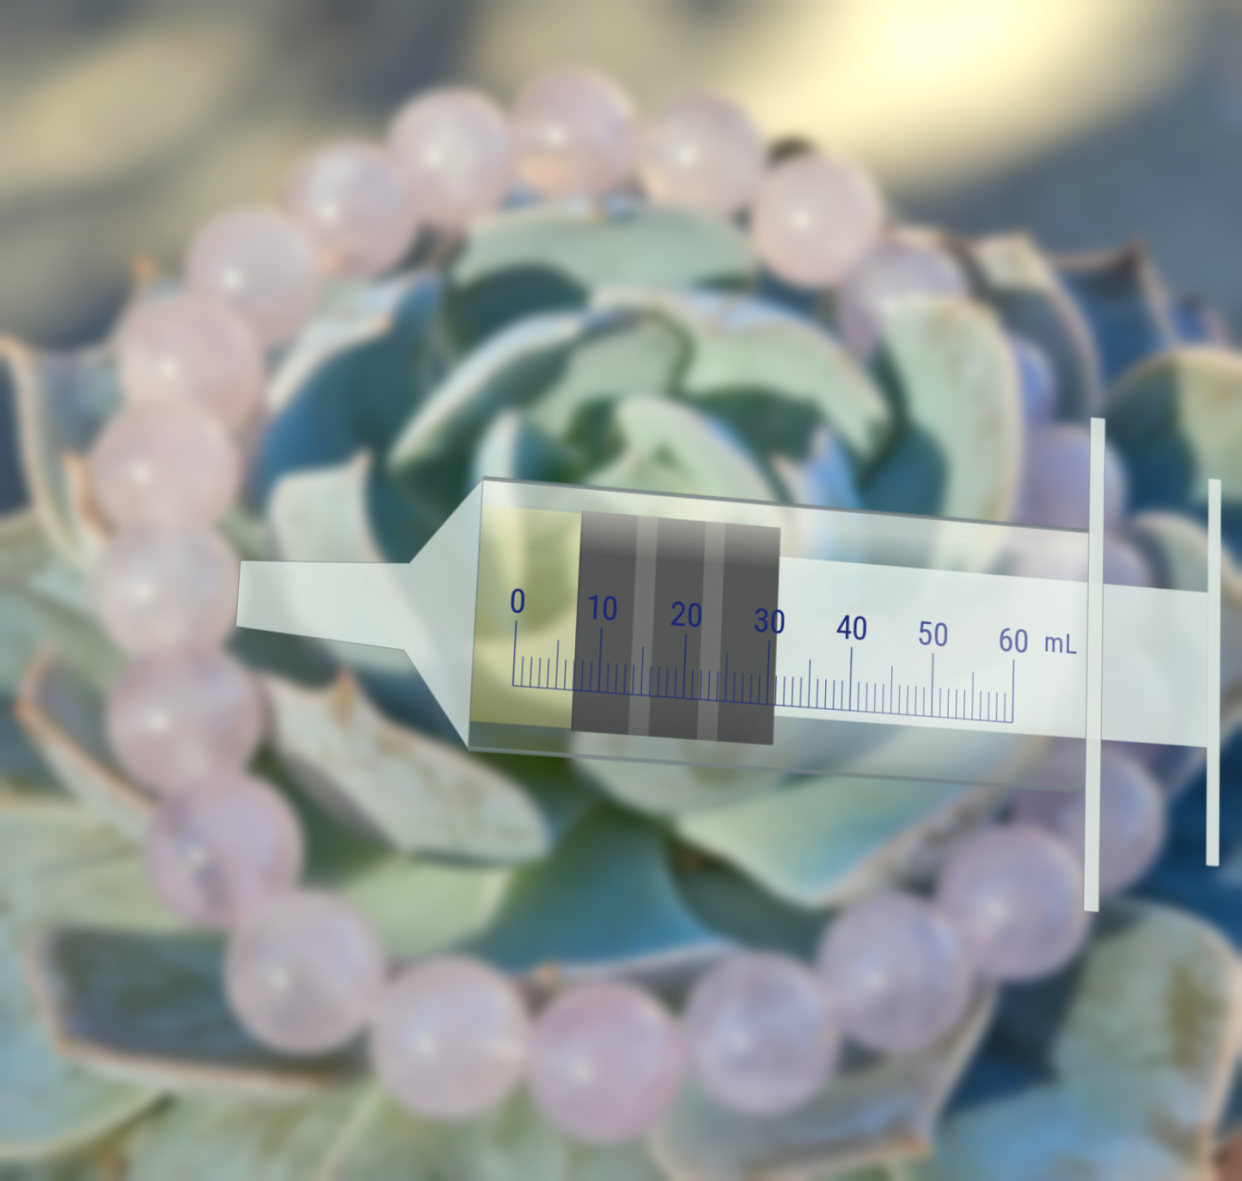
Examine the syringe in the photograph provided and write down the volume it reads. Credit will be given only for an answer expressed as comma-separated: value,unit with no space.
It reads 7,mL
